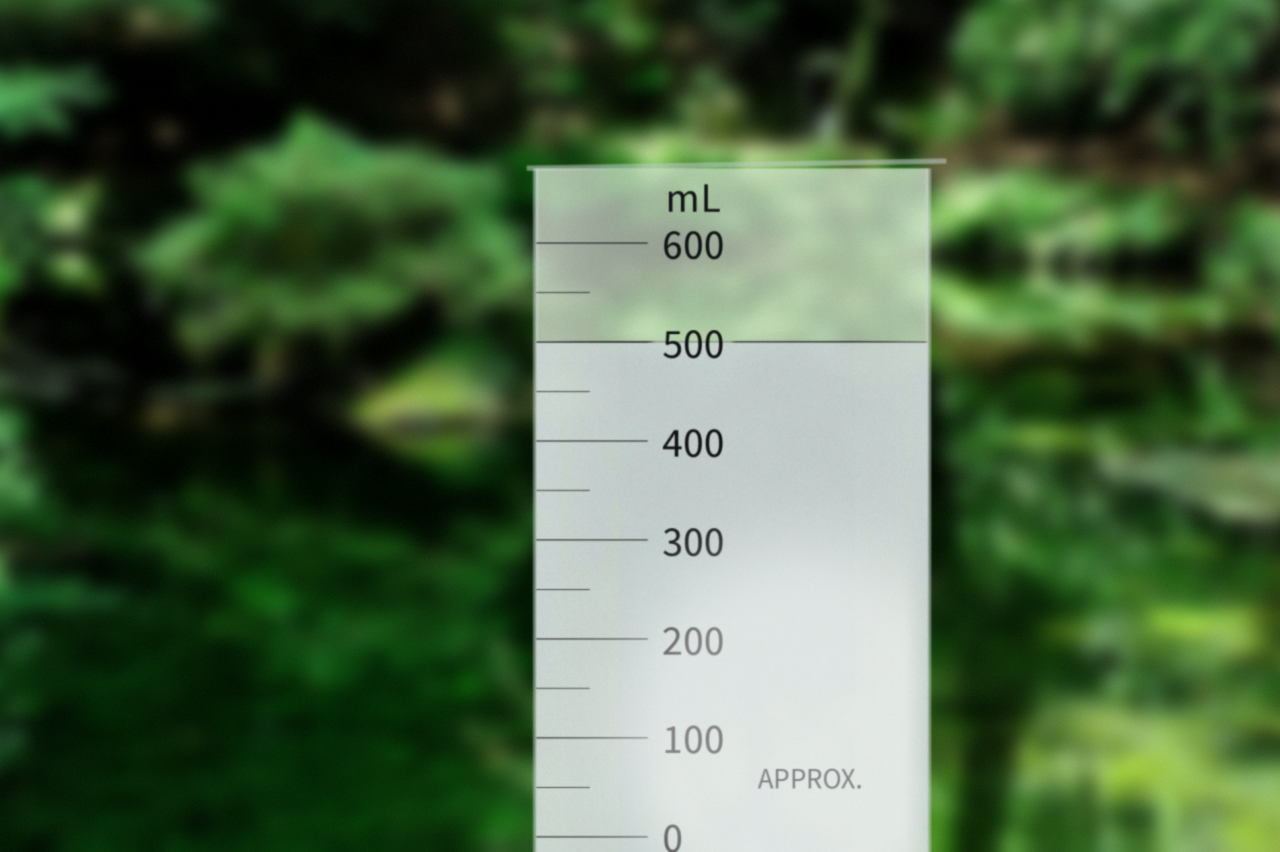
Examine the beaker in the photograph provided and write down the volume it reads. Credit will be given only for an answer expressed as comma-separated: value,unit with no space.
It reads 500,mL
